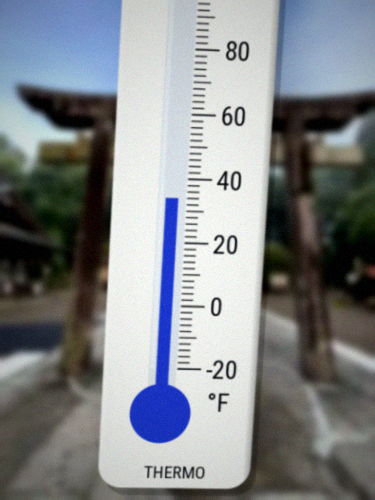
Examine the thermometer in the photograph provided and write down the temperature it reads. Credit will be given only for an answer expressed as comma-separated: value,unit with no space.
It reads 34,°F
